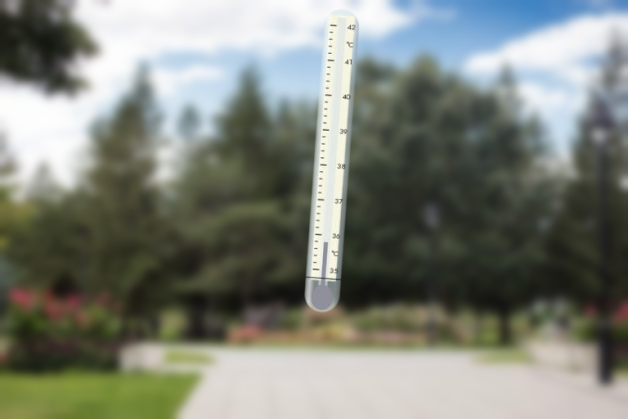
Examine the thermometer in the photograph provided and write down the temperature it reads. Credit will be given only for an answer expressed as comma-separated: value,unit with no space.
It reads 35.8,°C
